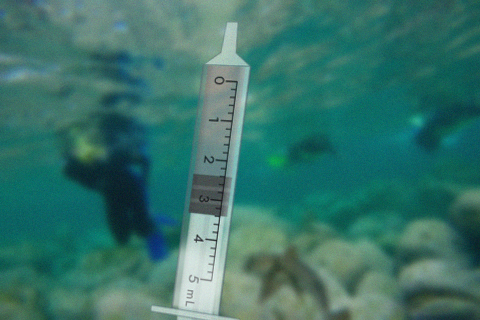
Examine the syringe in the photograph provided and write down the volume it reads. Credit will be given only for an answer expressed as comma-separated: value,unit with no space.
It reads 2.4,mL
